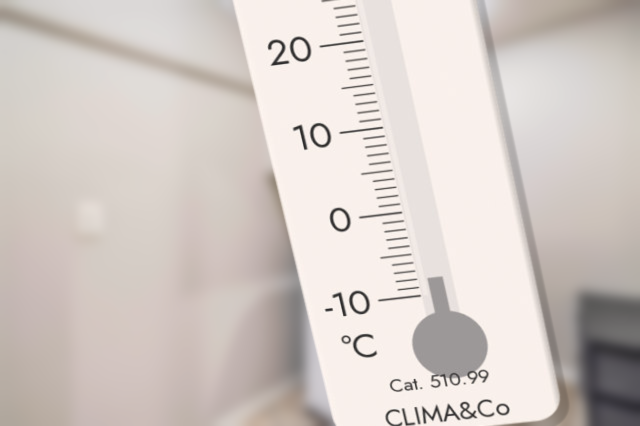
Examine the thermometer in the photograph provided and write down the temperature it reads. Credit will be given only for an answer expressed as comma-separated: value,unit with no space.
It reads -8,°C
